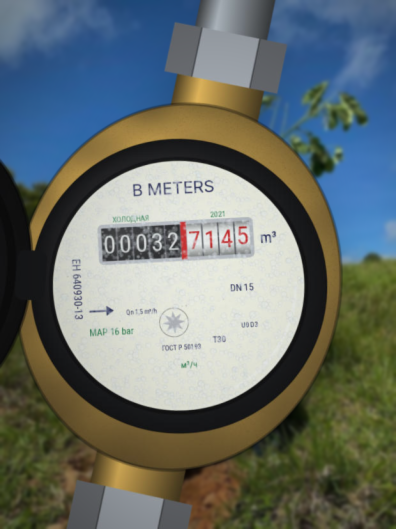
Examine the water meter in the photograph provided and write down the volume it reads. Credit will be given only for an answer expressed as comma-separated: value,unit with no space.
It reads 32.7145,m³
